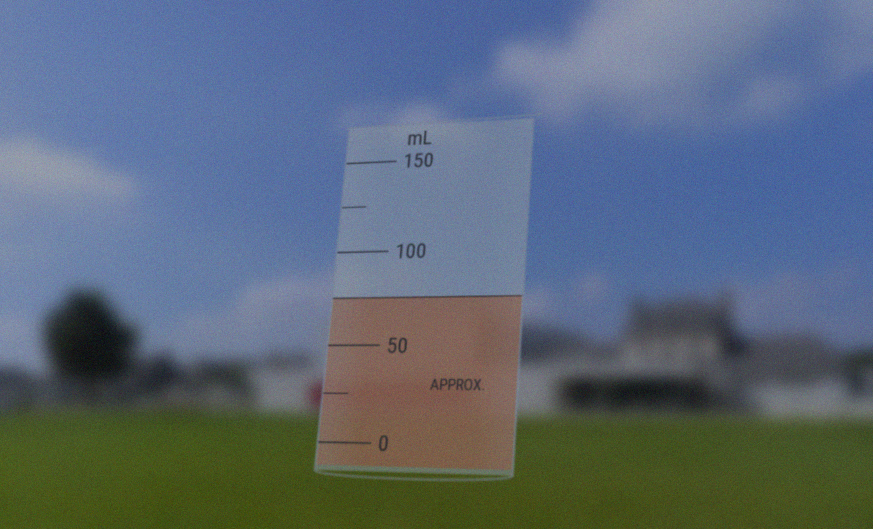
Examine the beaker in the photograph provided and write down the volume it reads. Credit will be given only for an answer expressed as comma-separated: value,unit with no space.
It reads 75,mL
